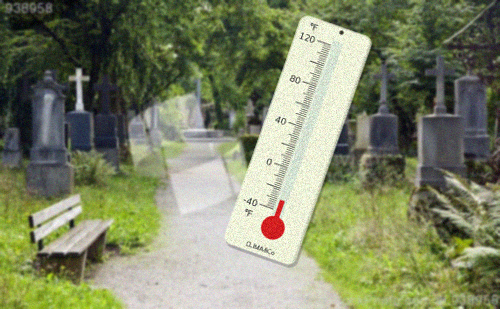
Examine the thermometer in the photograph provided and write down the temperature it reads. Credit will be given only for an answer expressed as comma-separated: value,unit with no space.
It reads -30,°F
